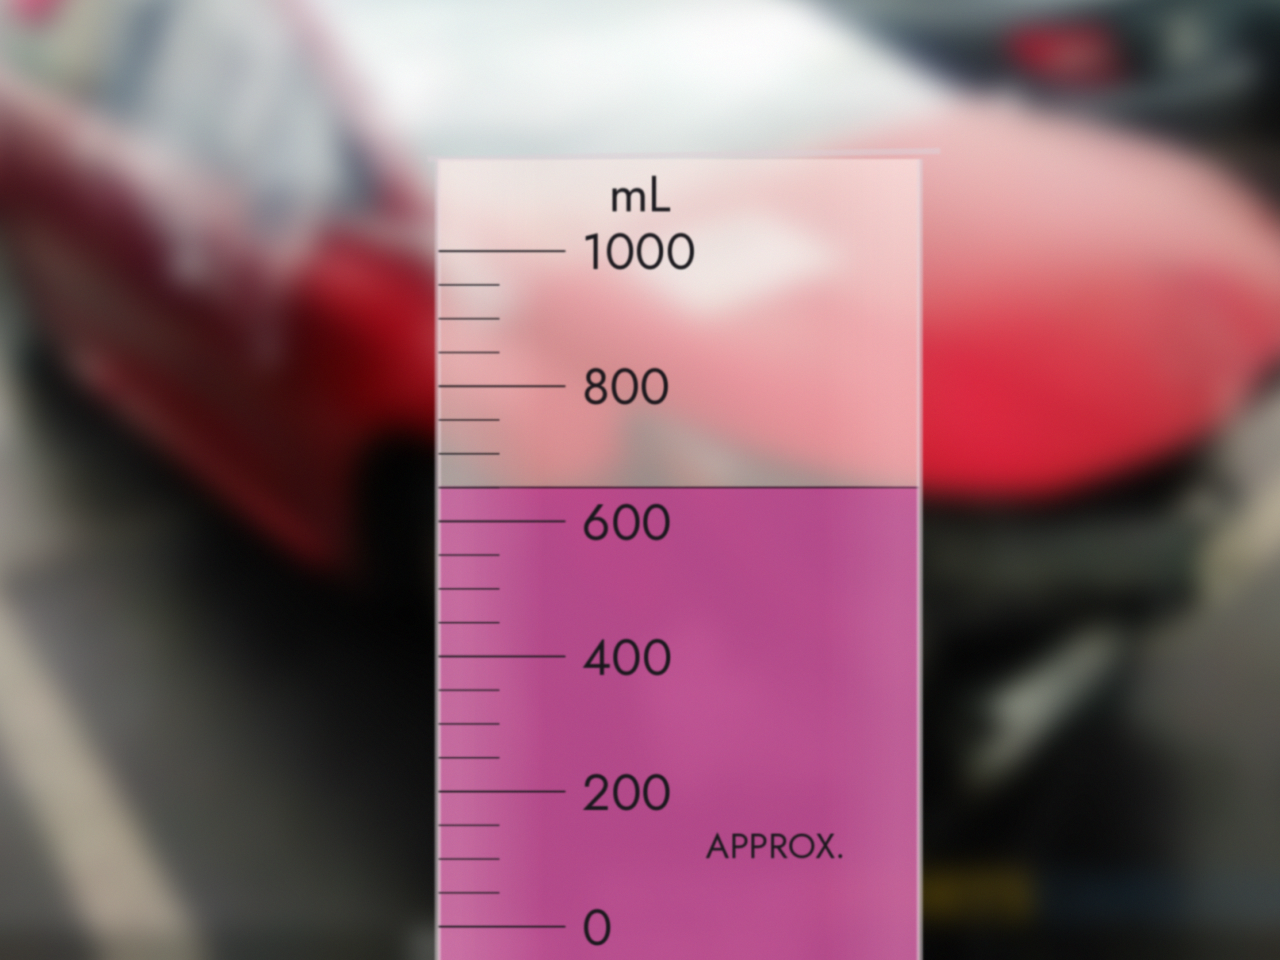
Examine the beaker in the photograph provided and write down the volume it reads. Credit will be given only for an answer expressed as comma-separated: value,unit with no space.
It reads 650,mL
